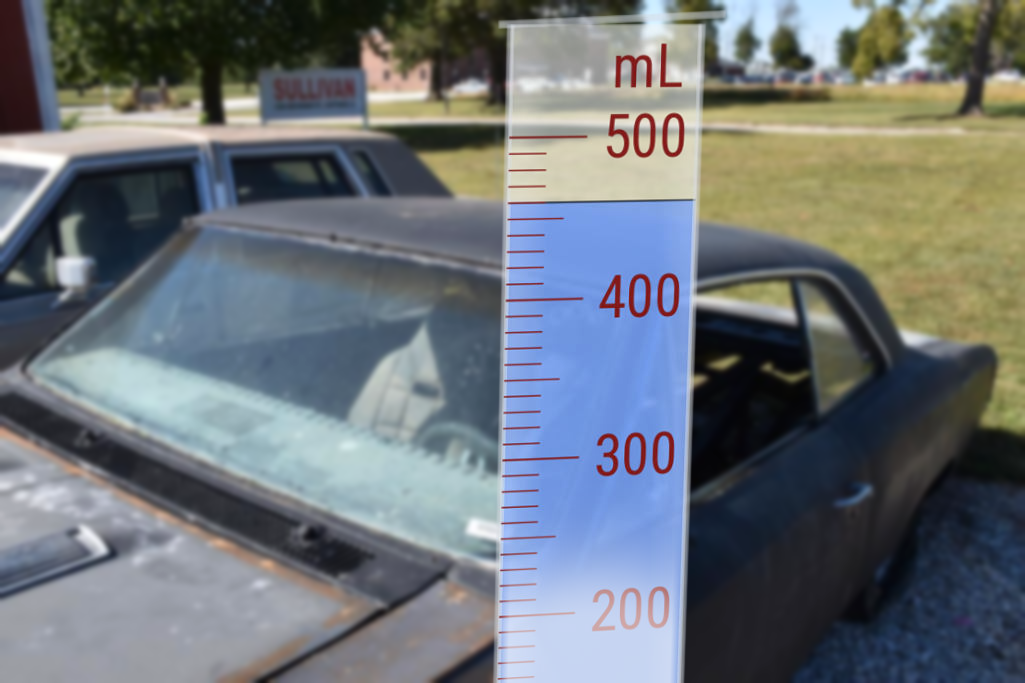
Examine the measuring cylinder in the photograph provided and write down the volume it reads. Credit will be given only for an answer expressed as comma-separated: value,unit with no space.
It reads 460,mL
